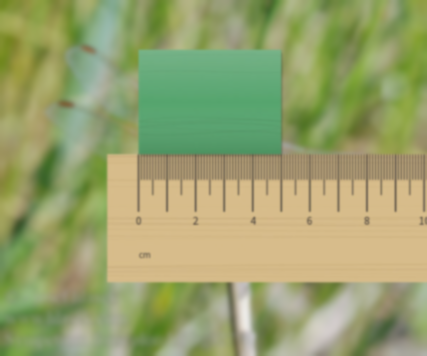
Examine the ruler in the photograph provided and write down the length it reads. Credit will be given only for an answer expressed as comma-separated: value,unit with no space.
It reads 5,cm
